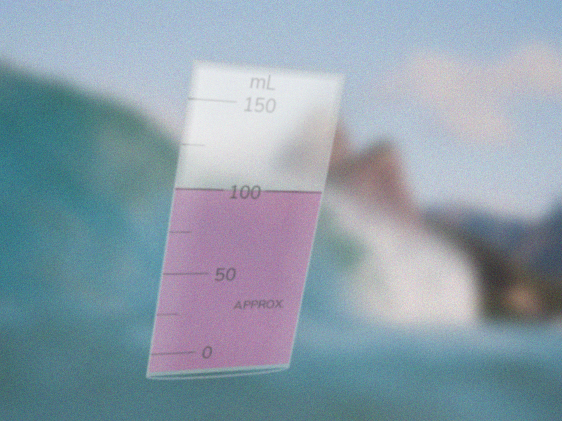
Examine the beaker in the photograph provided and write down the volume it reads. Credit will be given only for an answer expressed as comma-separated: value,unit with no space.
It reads 100,mL
